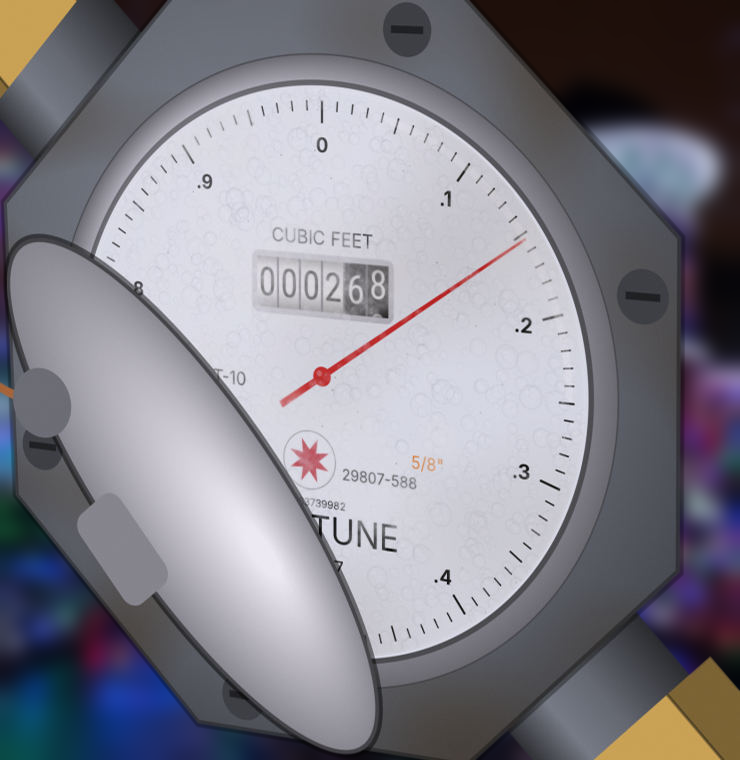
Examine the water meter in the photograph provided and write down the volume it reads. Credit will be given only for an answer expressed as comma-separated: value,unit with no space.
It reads 268.15,ft³
